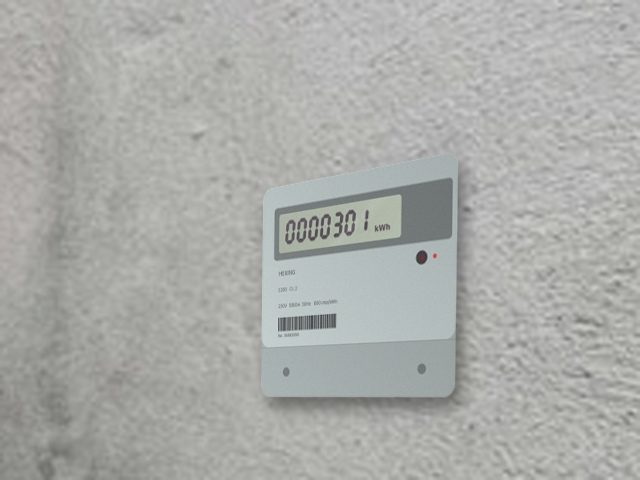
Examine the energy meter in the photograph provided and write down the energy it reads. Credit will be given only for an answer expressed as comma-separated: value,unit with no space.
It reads 301,kWh
